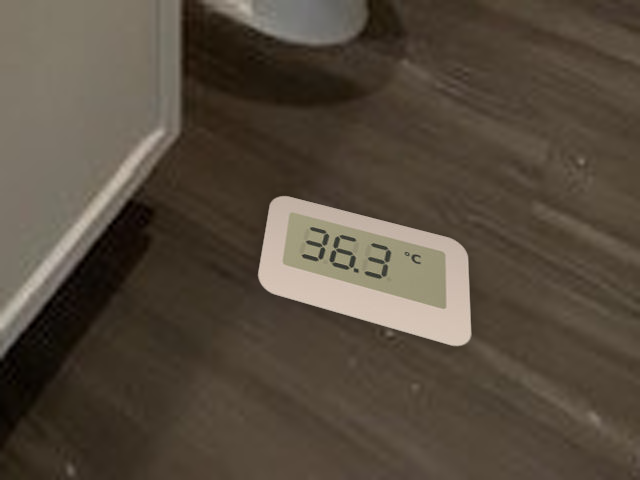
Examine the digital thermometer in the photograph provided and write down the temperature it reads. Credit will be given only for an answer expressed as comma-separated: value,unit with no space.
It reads 36.3,°C
